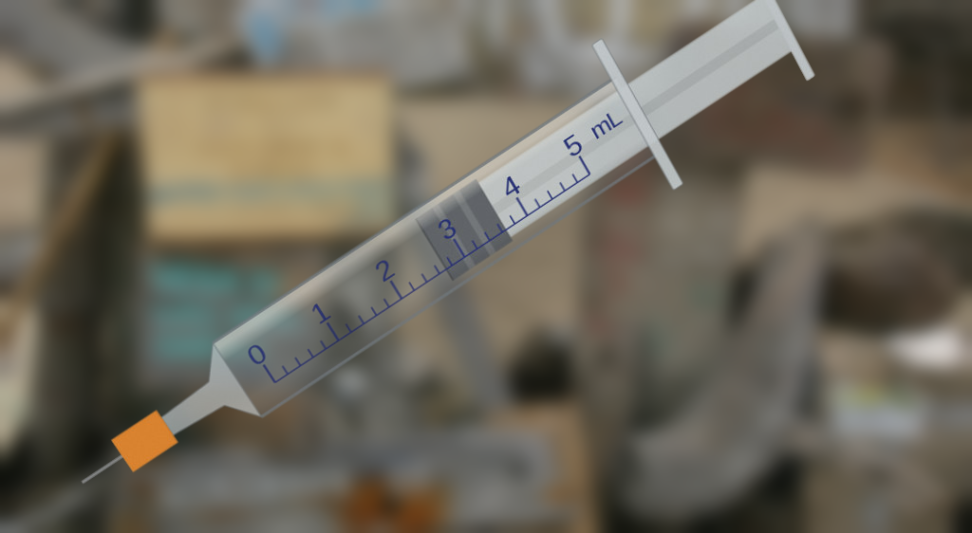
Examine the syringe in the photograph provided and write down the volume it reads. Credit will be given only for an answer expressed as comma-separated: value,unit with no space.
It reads 2.7,mL
